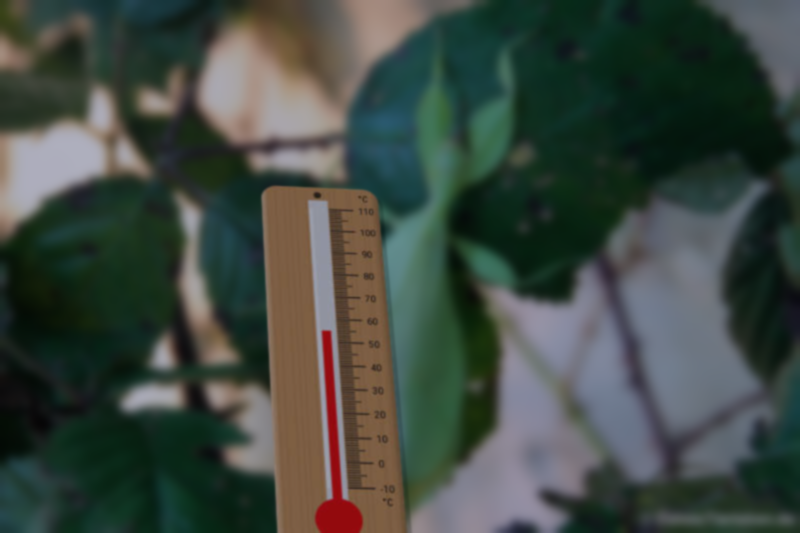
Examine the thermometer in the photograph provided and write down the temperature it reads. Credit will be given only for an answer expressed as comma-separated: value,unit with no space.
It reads 55,°C
